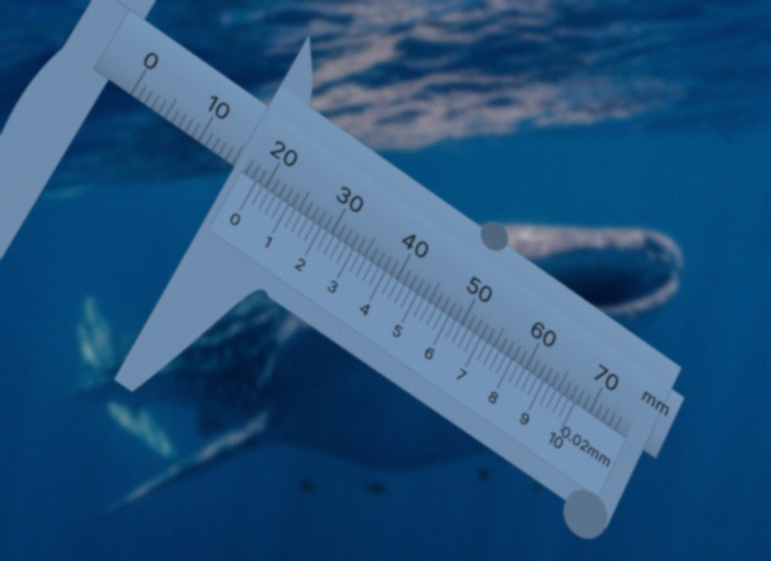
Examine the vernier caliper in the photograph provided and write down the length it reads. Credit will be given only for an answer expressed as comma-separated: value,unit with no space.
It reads 18.6,mm
